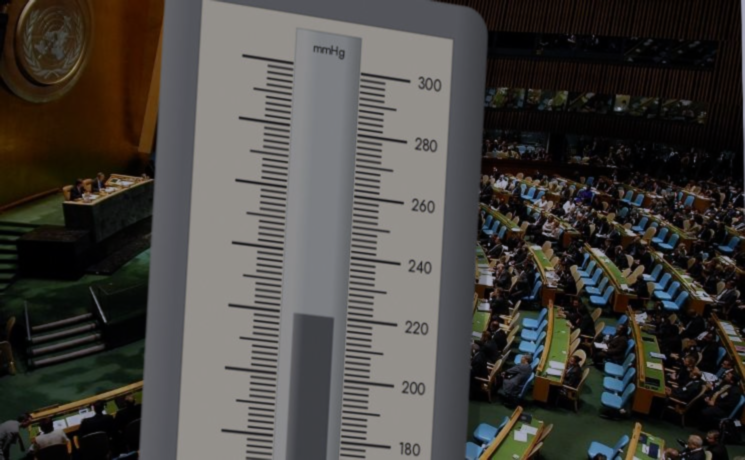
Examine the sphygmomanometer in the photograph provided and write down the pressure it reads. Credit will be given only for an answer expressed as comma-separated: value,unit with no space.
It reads 220,mmHg
